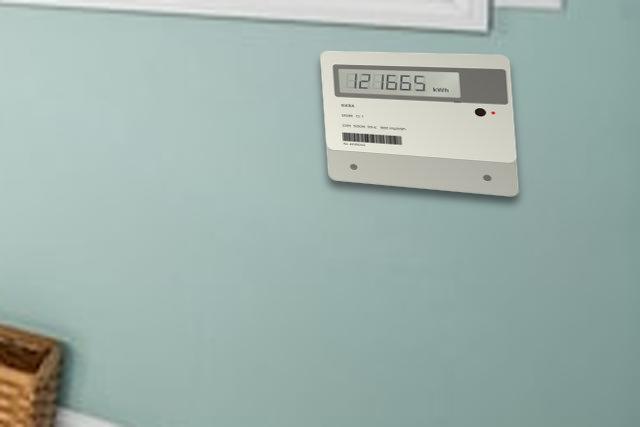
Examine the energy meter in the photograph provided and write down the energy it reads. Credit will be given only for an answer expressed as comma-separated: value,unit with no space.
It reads 121665,kWh
